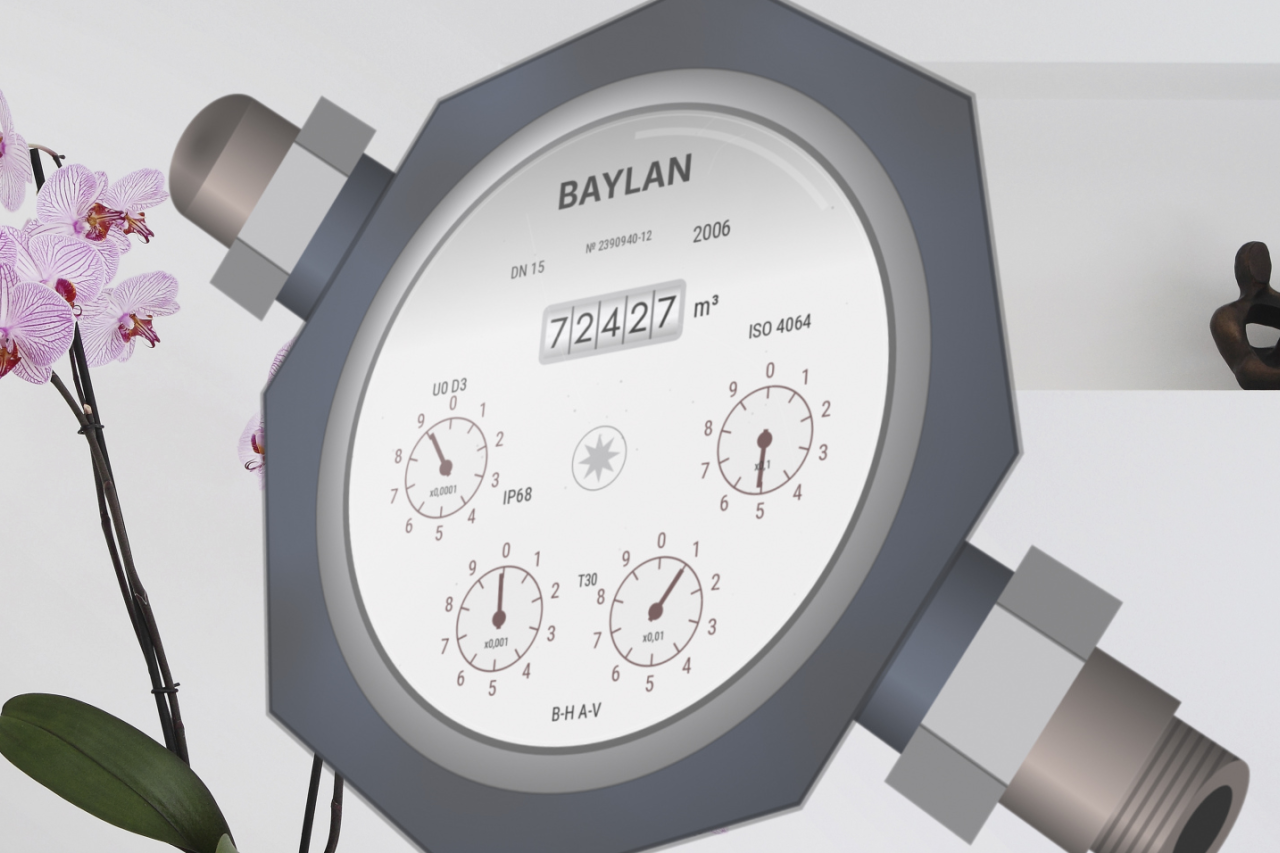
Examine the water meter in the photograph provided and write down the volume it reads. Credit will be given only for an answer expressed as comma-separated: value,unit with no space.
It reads 72427.5099,m³
